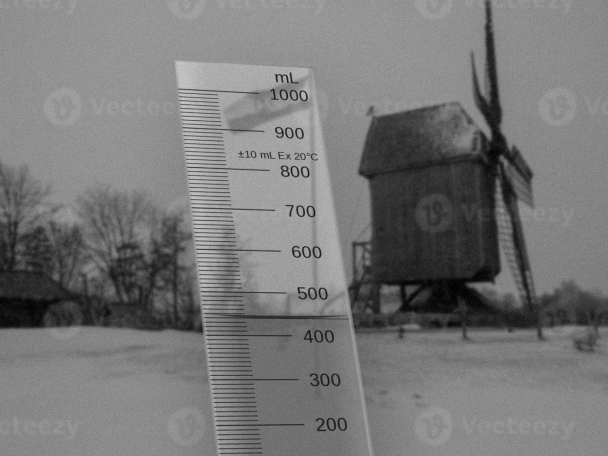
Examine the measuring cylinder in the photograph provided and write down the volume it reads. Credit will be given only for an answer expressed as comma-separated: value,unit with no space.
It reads 440,mL
